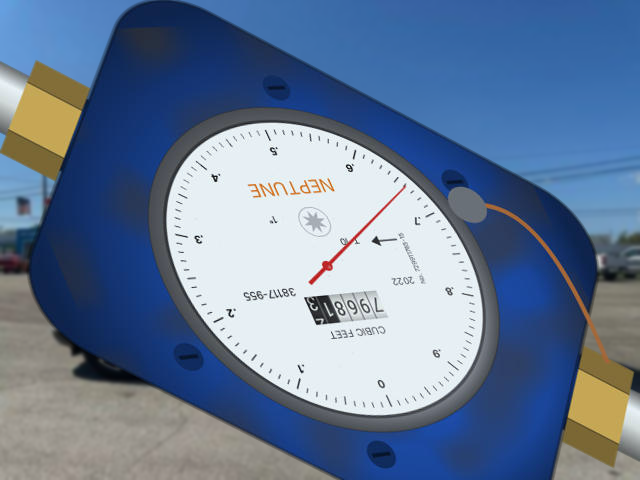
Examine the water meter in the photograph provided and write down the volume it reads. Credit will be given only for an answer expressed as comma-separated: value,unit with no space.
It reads 796812.66,ft³
